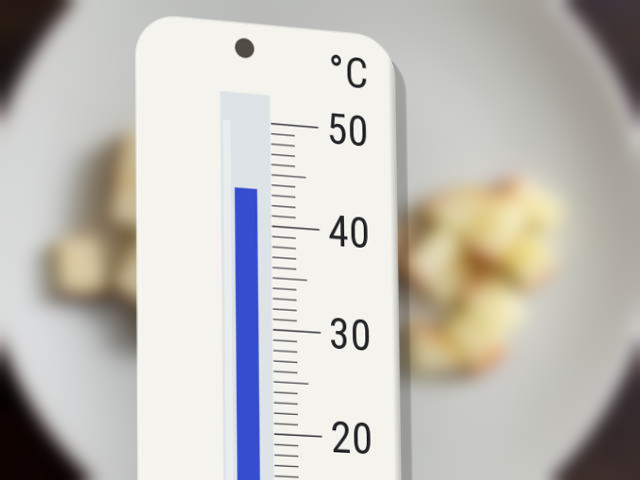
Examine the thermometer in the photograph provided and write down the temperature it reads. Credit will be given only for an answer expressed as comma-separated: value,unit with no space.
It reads 43.5,°C
